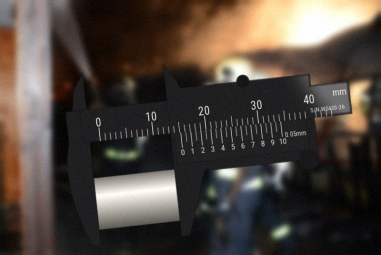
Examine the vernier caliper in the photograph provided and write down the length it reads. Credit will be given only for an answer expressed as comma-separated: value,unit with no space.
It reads 15.2,mm
